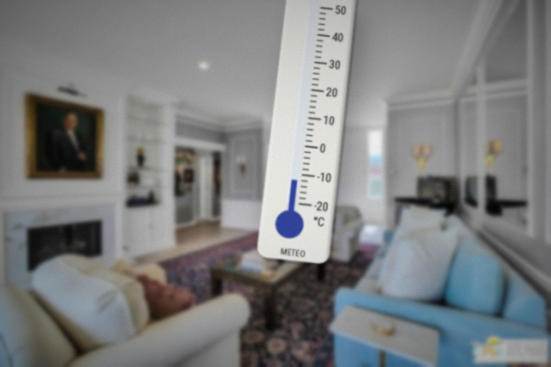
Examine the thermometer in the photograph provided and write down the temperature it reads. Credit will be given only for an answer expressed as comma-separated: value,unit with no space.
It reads -12,°C
